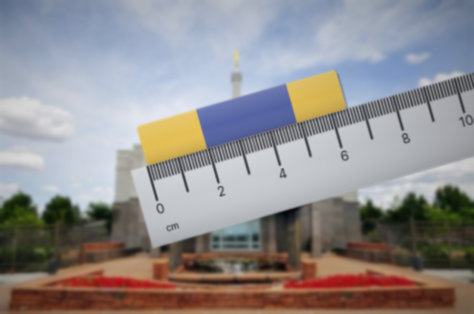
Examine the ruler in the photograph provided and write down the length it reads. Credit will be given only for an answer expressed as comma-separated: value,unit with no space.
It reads 6.5,cm
